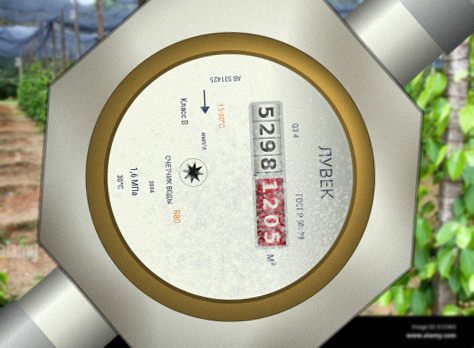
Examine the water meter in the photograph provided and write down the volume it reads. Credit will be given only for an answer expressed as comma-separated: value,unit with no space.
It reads 5298.1205,m³
